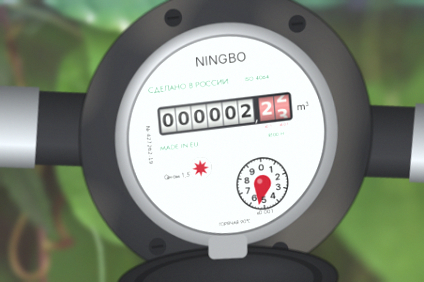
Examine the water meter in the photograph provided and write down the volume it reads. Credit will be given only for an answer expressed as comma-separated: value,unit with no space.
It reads 2.225,m³
